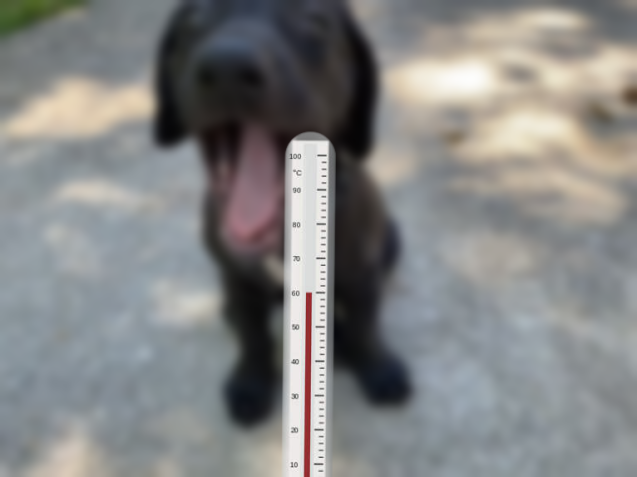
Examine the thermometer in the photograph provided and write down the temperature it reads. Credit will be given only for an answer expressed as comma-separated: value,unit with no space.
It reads 60,°C
